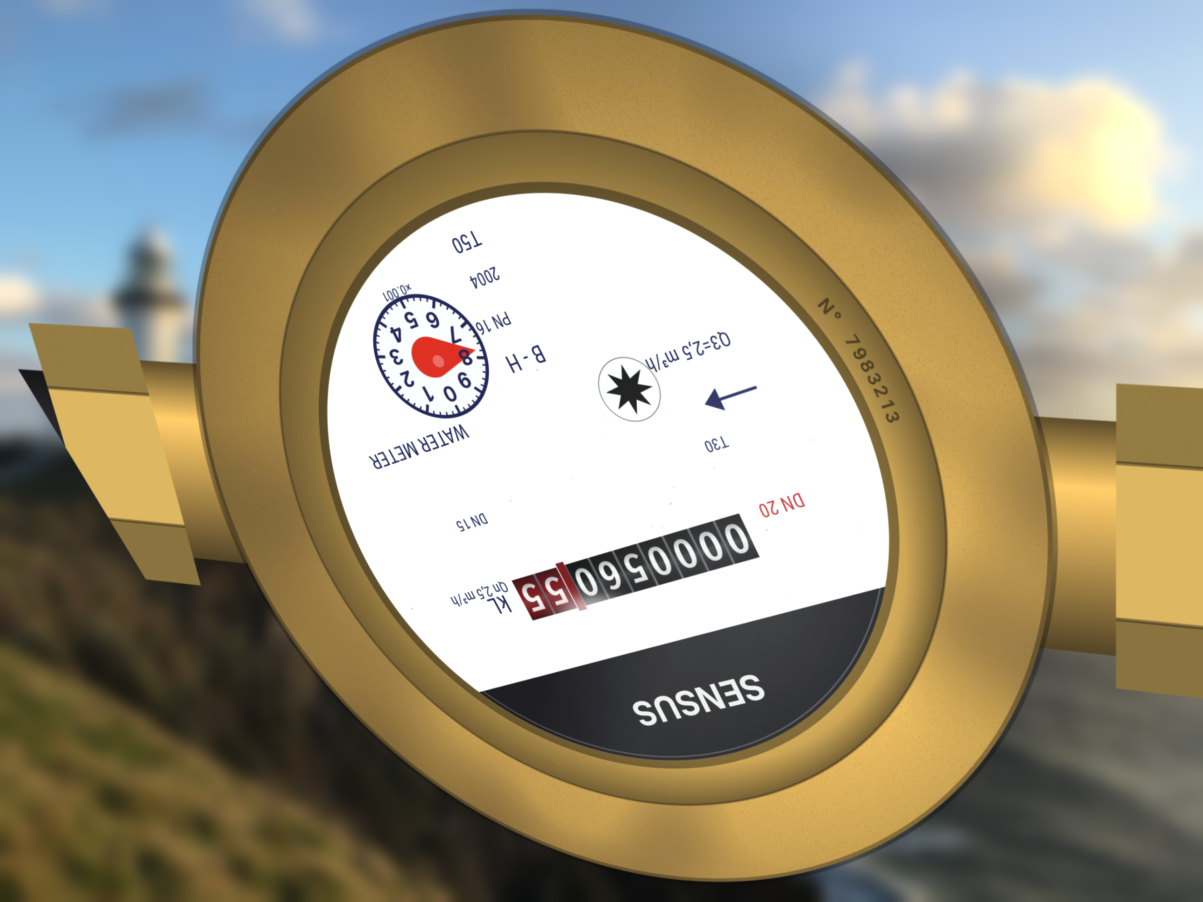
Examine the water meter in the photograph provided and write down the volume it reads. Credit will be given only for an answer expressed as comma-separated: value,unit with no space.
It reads 560.557,kL
